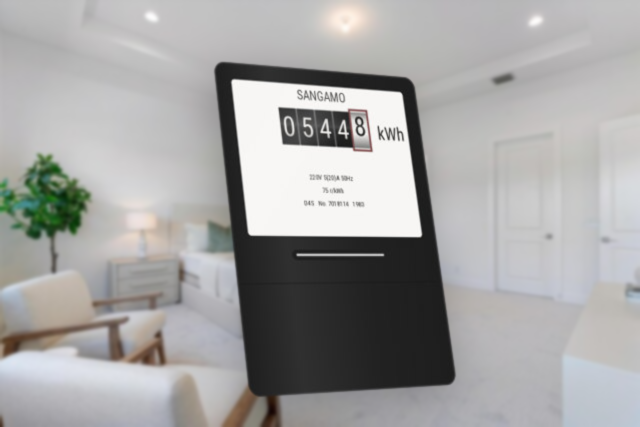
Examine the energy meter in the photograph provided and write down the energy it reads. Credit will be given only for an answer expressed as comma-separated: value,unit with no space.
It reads 544.8,kWh
